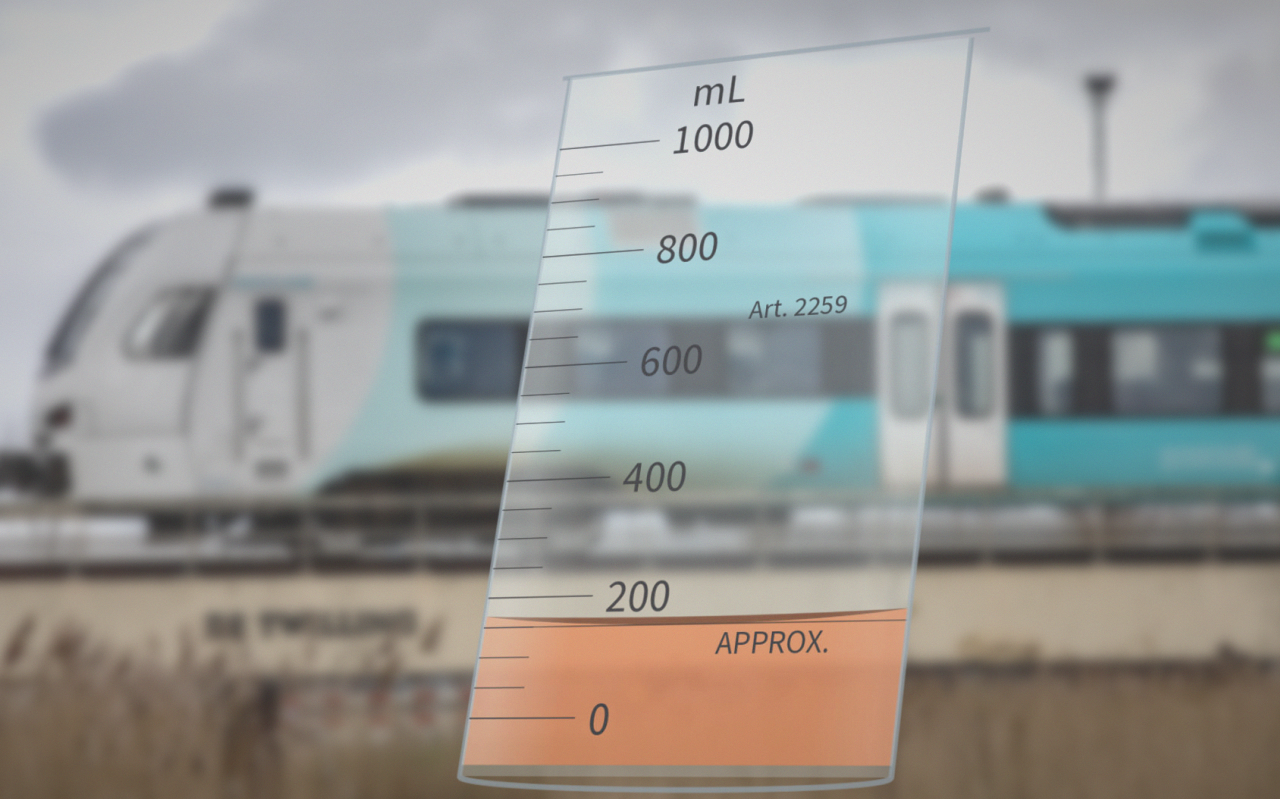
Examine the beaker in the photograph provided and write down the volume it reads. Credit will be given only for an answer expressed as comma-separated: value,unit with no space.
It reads 150,mL
